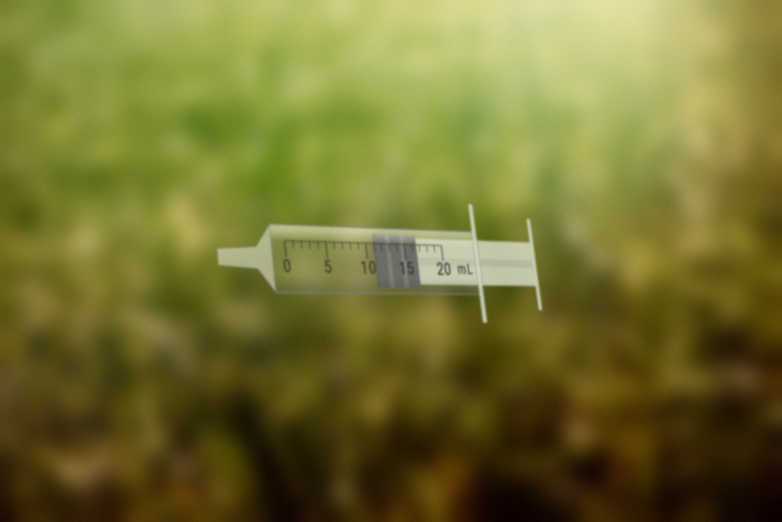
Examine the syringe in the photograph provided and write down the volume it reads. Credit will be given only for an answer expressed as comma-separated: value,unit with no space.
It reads 11,mL
